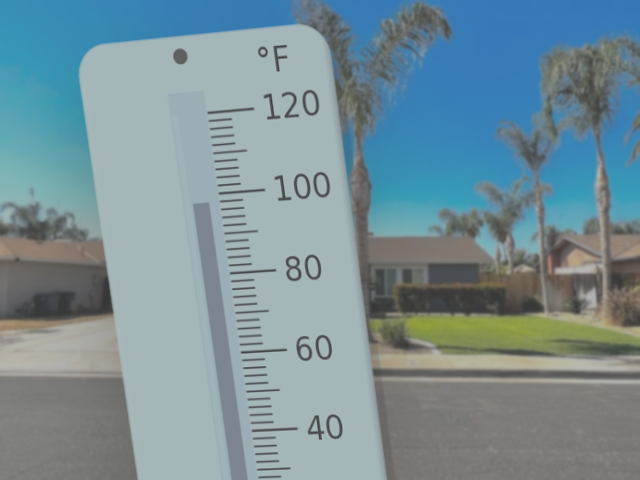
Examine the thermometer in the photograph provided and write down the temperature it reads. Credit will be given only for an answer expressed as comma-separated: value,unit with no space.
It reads 98,°F
